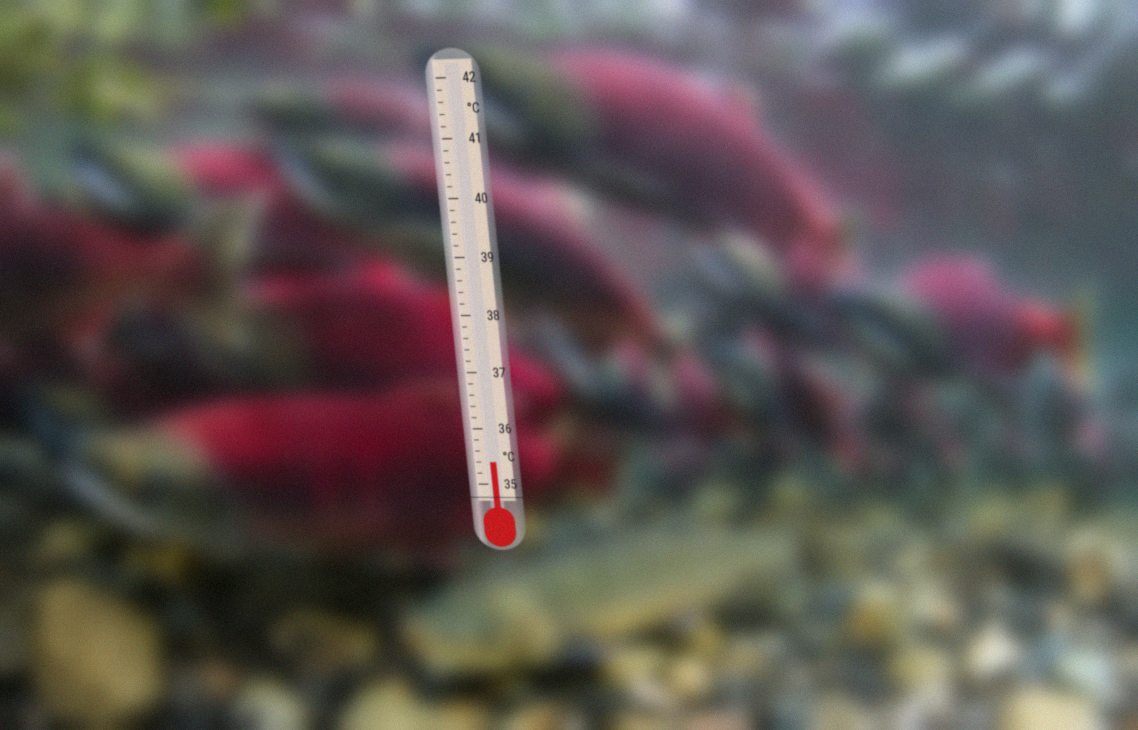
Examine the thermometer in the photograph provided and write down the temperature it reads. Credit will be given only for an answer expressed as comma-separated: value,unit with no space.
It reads 35.4,°C
